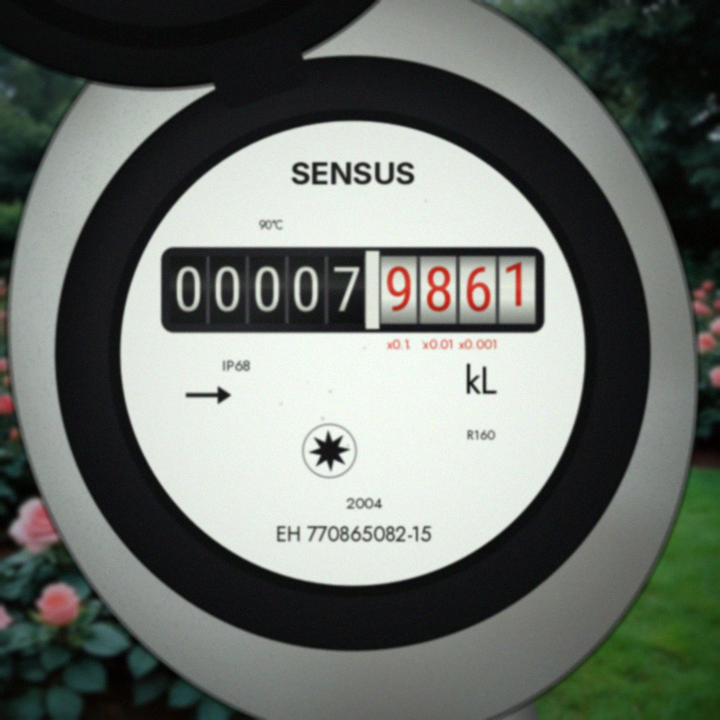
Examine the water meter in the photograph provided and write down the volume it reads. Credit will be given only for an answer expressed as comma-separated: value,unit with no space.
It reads 7.9861,kL
